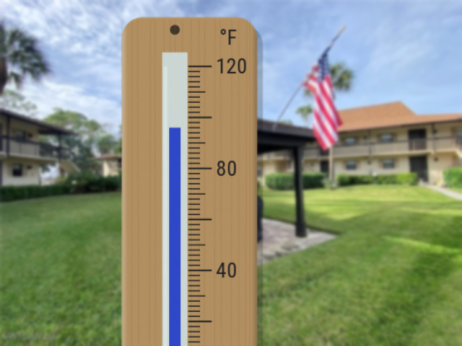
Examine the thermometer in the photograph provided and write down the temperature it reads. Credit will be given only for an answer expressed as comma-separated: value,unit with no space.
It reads 96,°F
